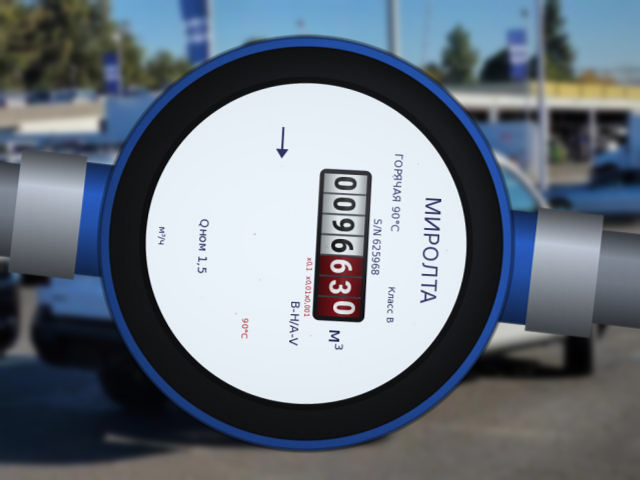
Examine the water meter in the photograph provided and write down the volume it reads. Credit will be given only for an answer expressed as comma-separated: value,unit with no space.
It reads 96.630,m³
